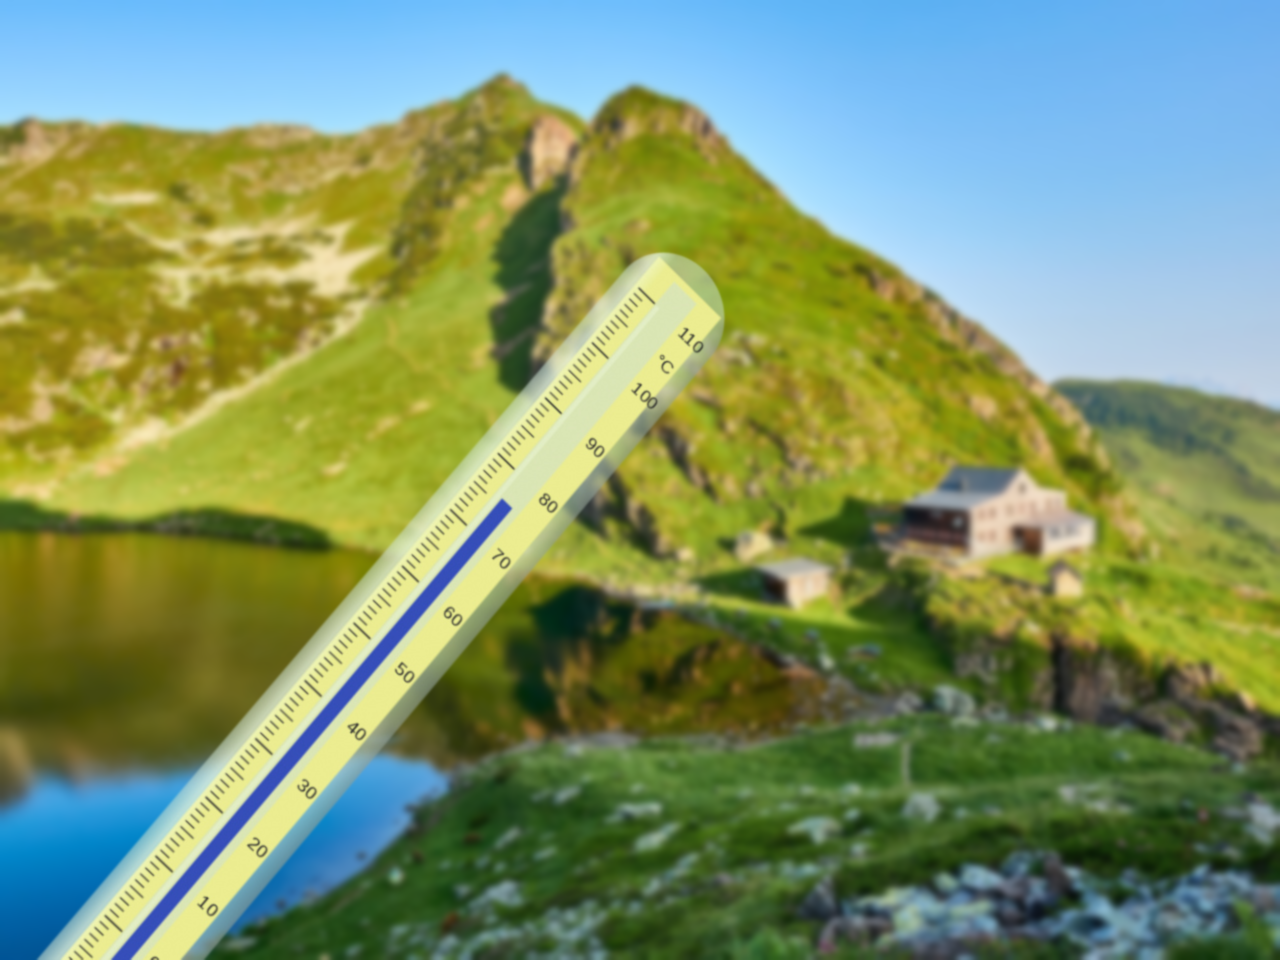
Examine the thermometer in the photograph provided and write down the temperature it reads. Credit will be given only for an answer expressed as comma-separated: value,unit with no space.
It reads 76,°C
